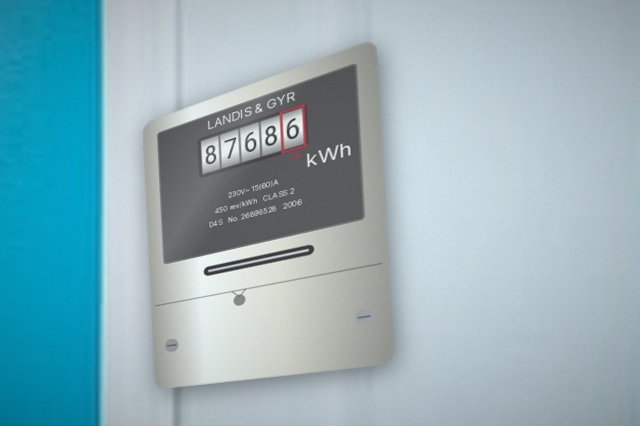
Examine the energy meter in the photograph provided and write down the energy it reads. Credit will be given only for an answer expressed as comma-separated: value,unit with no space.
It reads 8768.6,kWh
